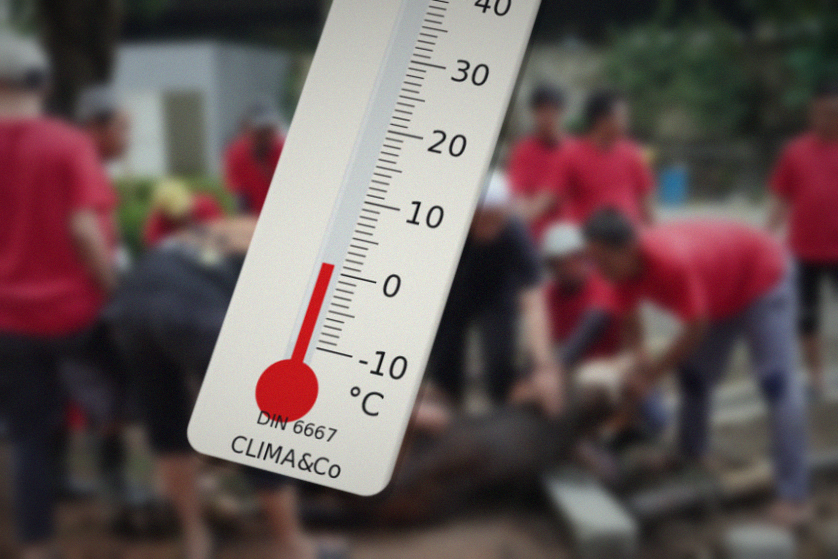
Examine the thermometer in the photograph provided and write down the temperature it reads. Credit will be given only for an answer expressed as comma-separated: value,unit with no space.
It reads 1,°C
